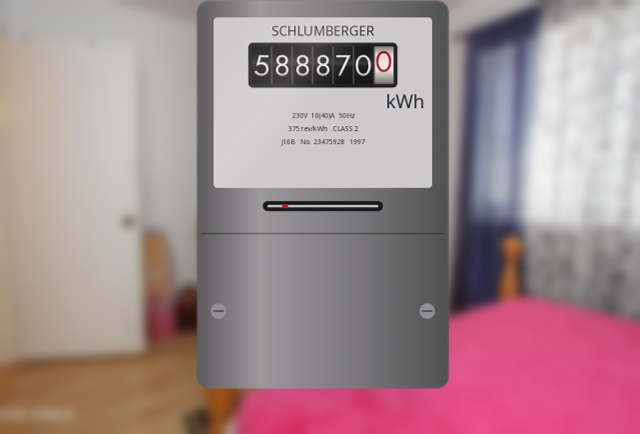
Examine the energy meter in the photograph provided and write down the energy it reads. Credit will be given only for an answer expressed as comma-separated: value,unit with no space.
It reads 588870.0,kWh
